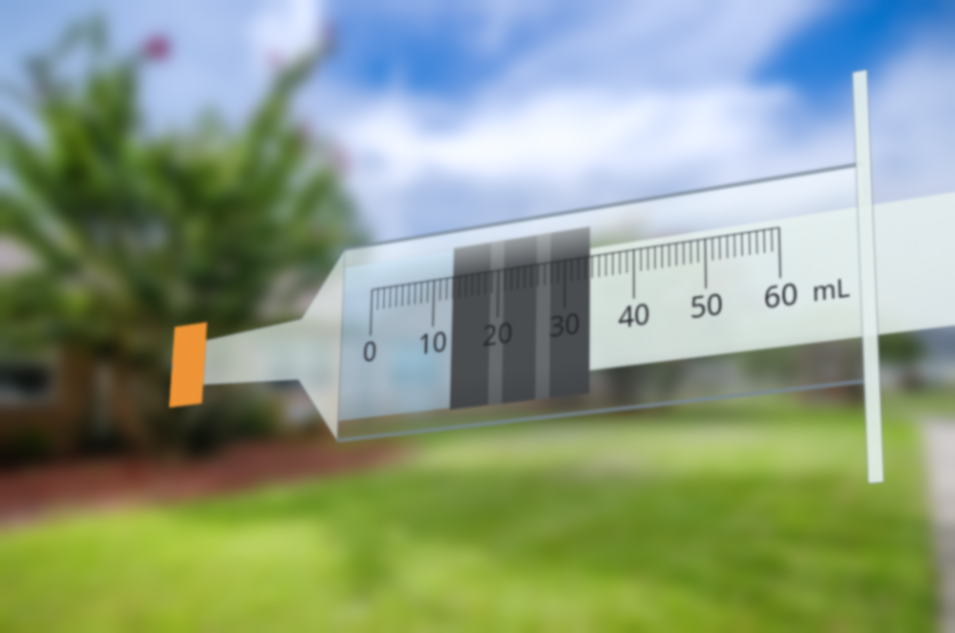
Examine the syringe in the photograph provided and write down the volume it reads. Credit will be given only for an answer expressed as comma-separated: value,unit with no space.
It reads 13,mL
